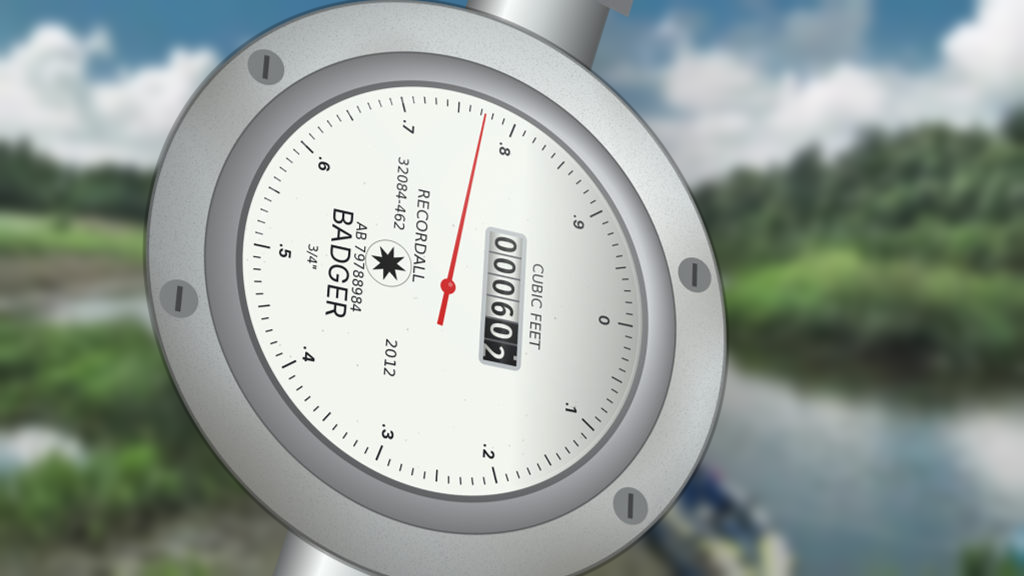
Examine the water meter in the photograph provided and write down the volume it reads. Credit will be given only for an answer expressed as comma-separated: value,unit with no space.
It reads 601.77,ft³
